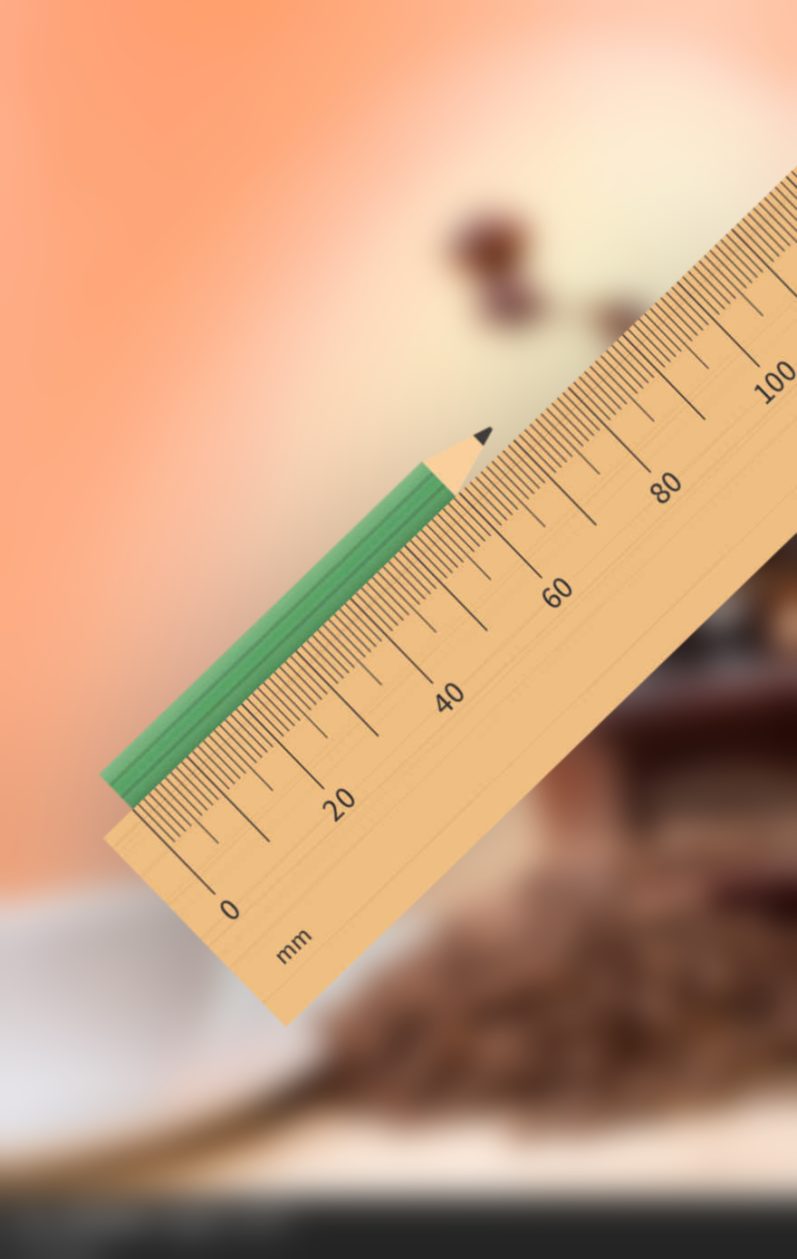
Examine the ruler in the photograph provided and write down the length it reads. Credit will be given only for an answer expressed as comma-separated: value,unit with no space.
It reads 69,mm
